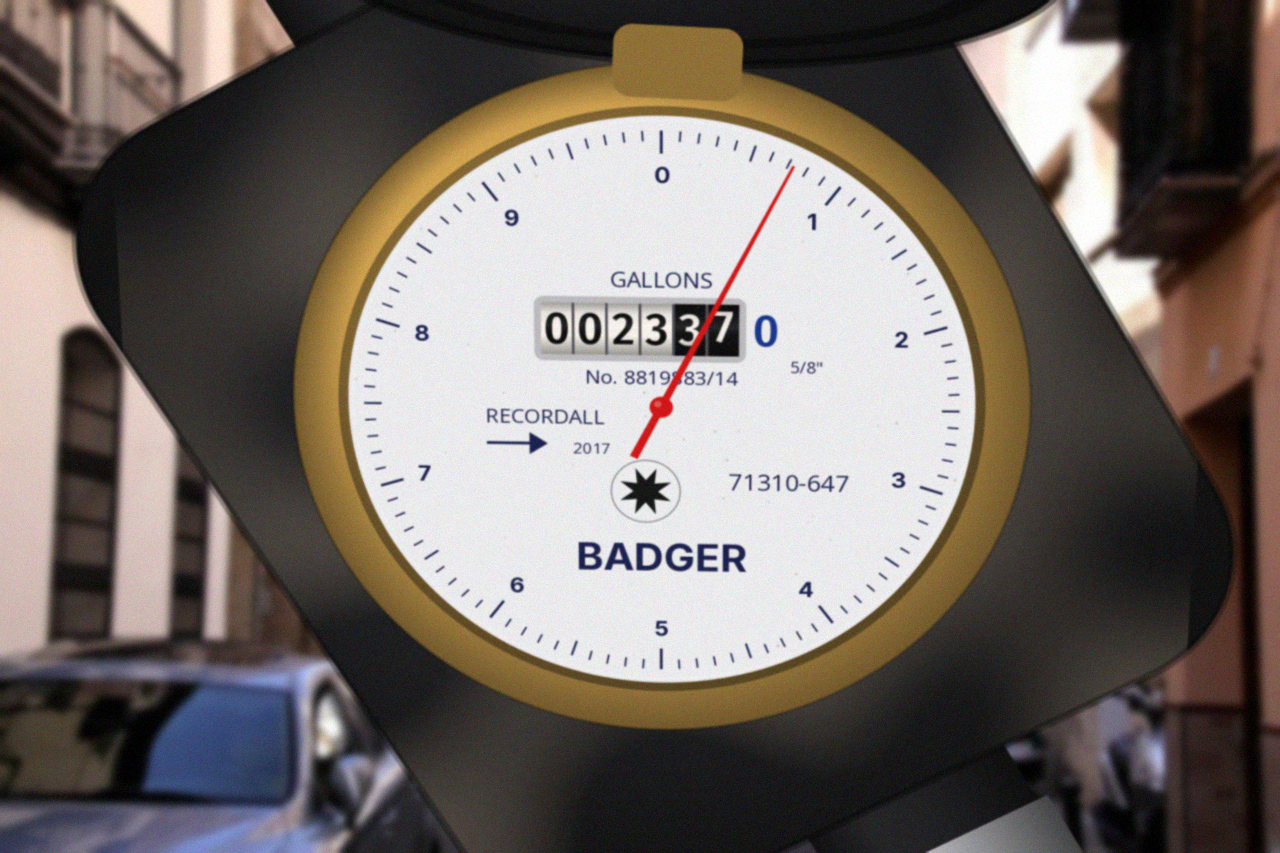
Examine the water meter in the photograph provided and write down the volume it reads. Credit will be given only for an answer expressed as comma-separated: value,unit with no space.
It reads 23370.7,gal
